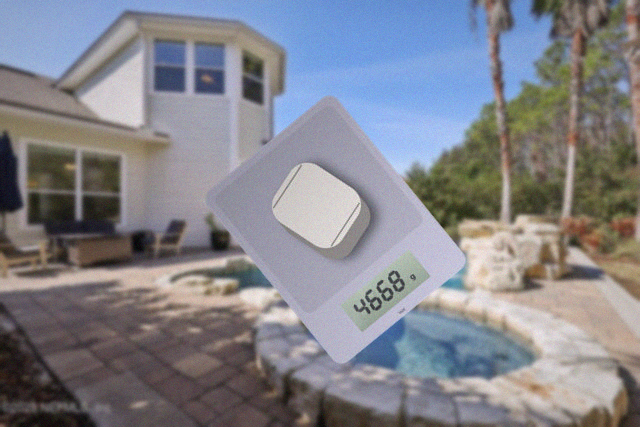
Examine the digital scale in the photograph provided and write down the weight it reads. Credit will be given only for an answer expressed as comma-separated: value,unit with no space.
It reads 4668,g
